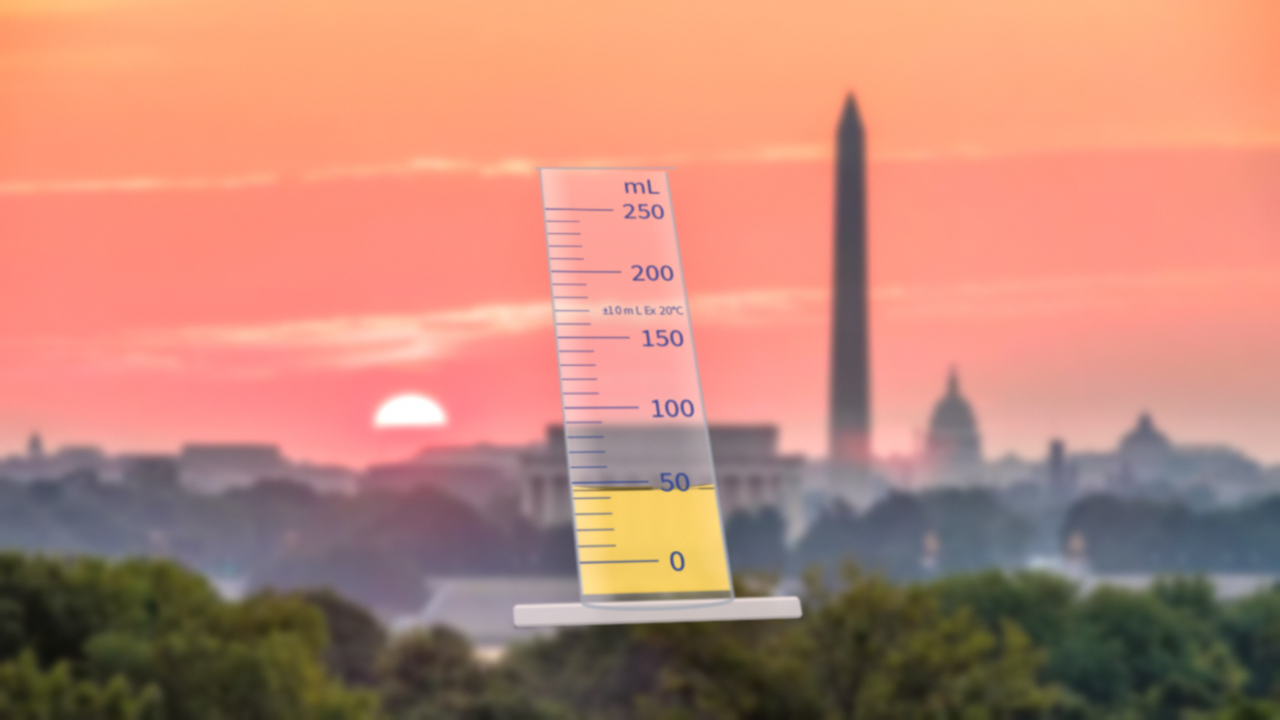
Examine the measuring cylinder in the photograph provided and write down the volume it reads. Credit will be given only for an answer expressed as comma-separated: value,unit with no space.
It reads 45,mL
